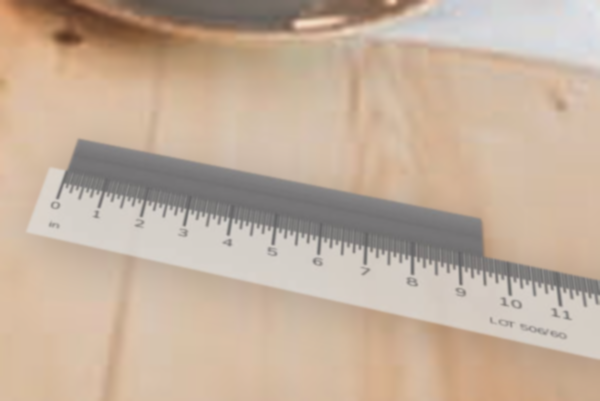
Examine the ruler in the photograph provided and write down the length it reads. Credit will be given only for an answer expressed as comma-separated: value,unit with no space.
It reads 9.5,in
